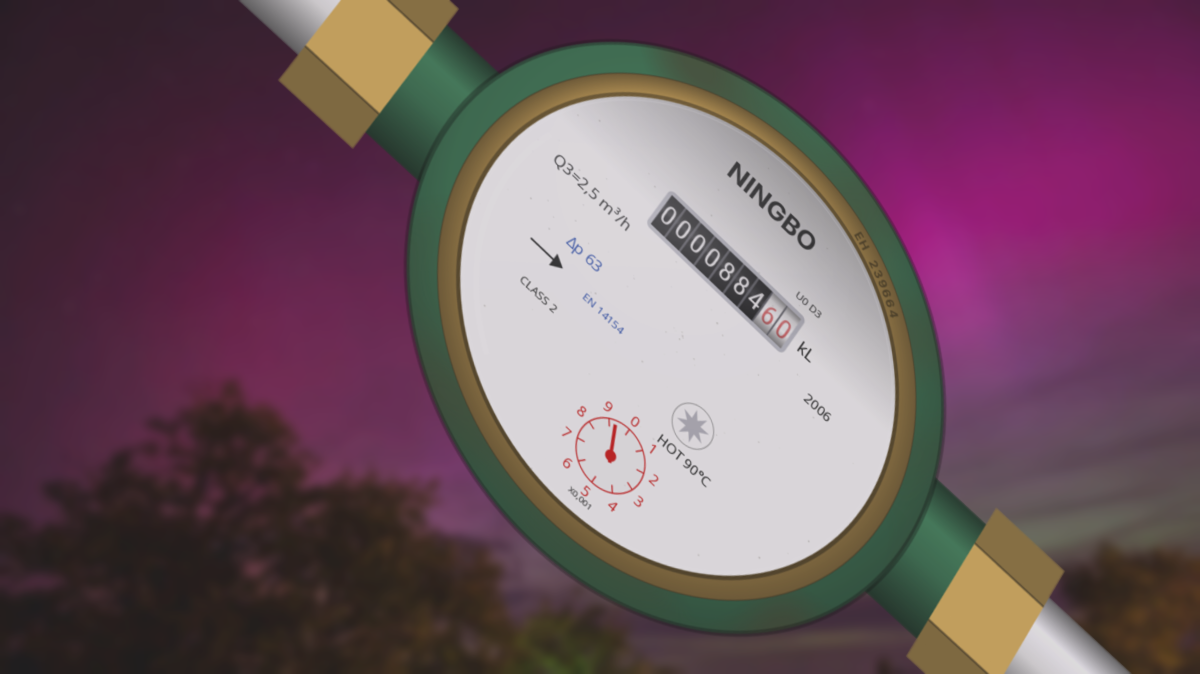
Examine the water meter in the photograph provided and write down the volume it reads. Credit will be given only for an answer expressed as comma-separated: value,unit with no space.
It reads 884.599,kL
